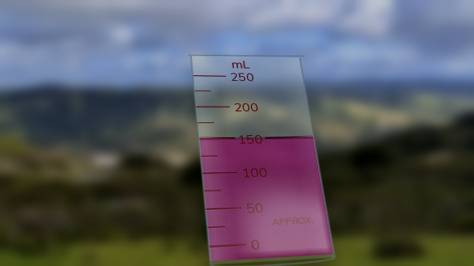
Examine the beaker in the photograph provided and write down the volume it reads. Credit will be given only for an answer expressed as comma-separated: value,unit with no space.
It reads 150,mL
